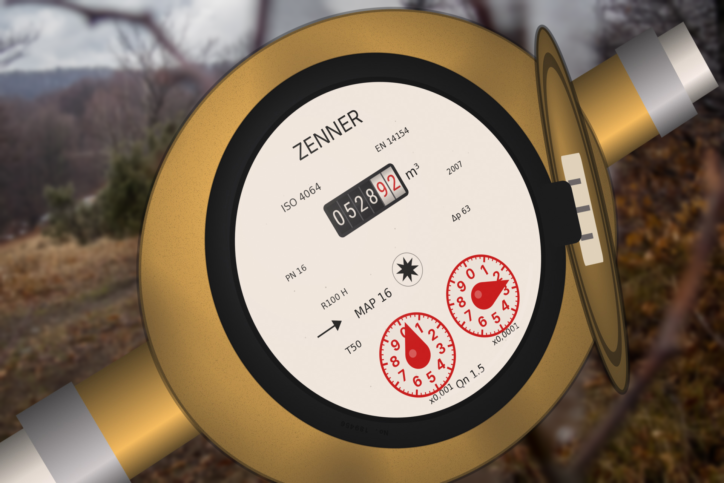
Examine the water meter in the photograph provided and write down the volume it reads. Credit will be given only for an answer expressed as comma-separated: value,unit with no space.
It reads 528.9202,m³
